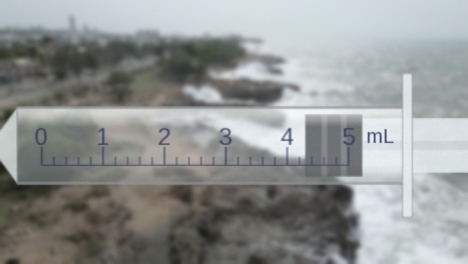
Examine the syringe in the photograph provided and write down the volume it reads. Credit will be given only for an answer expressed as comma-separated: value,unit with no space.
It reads 4.3,mL
